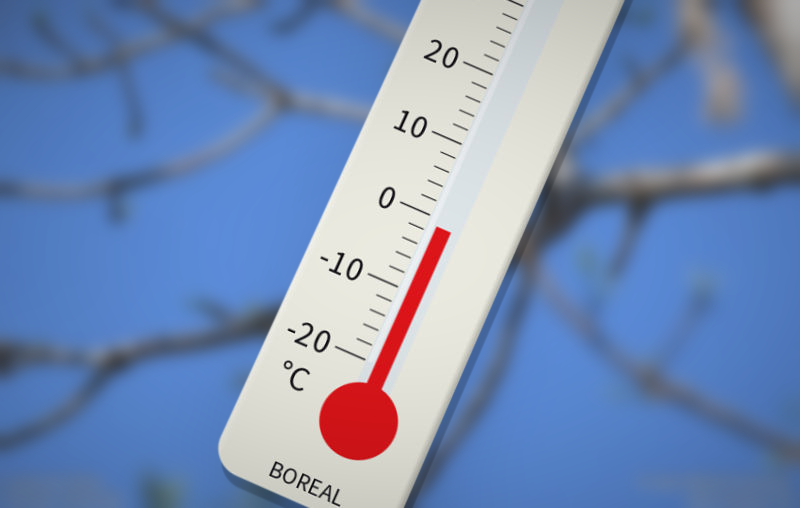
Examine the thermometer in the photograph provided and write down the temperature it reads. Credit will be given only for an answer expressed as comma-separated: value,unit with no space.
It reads -1,°C
